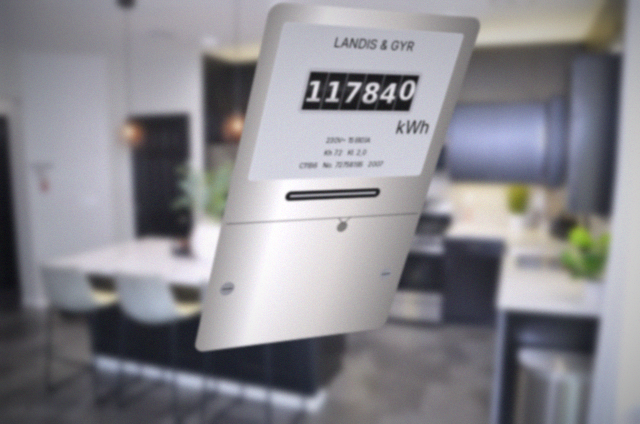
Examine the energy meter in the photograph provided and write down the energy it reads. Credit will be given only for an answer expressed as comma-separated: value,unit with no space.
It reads 117840,kWh
